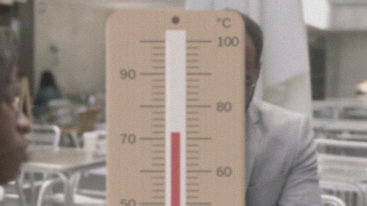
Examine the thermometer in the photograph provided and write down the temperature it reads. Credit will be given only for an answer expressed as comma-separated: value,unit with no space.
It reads 72,°C
